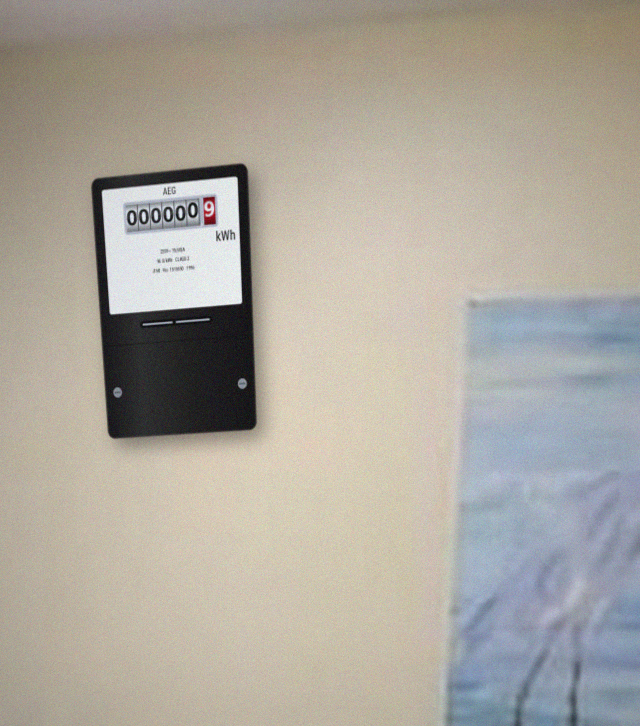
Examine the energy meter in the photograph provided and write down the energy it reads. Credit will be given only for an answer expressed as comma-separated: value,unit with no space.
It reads 0.9,kWh
